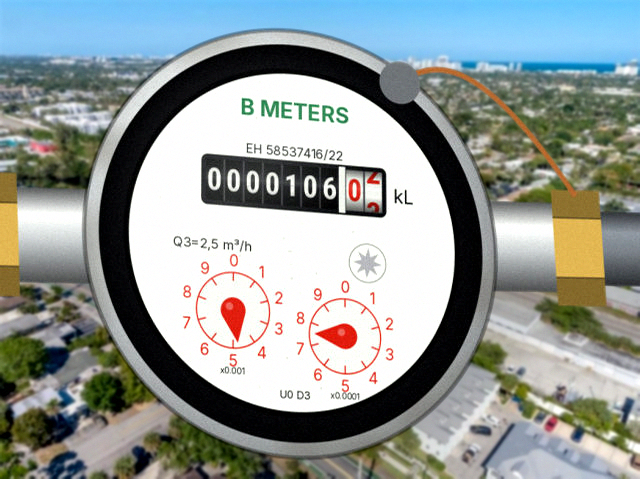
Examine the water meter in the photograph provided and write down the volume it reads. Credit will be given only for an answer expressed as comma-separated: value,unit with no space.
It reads 106.0247,kL
